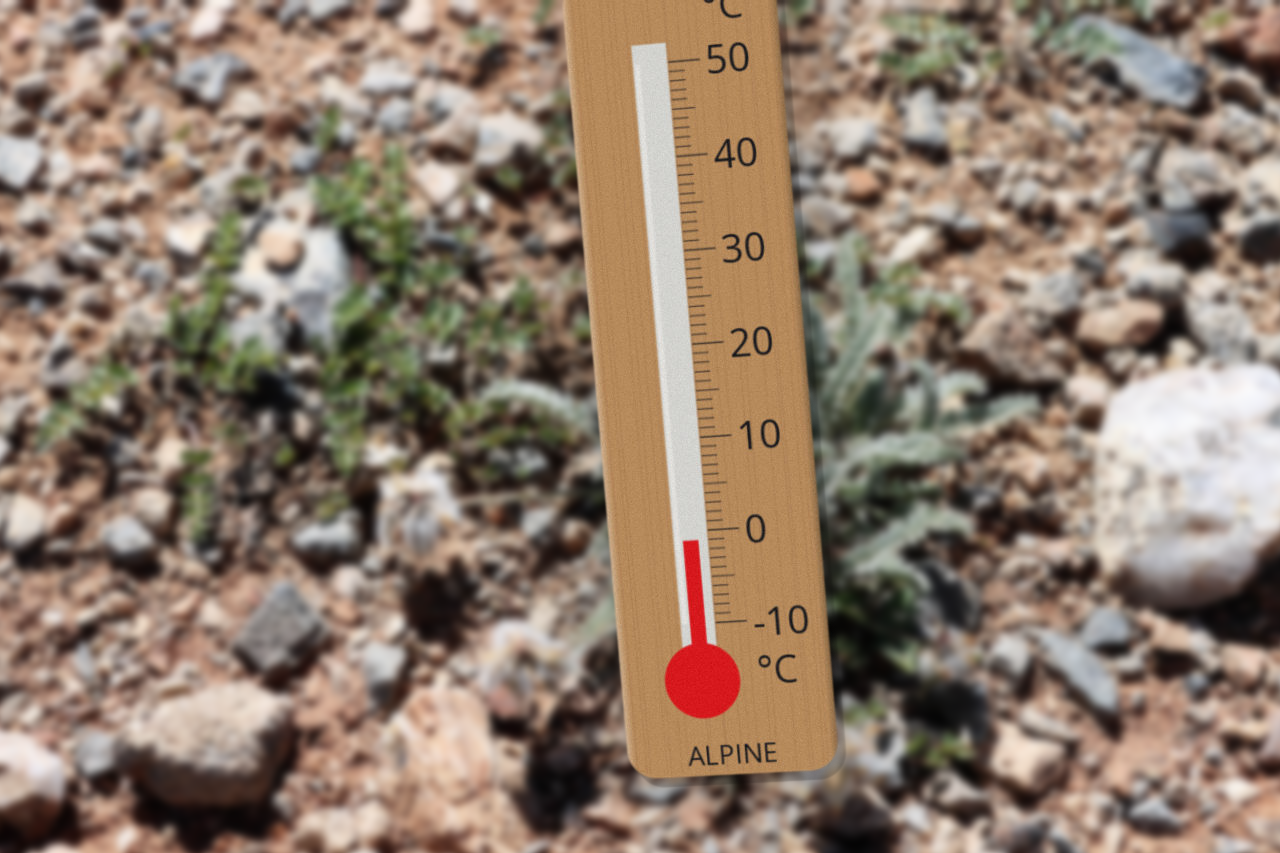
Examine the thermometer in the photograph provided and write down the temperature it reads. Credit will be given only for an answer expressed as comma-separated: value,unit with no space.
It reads -1,°C
